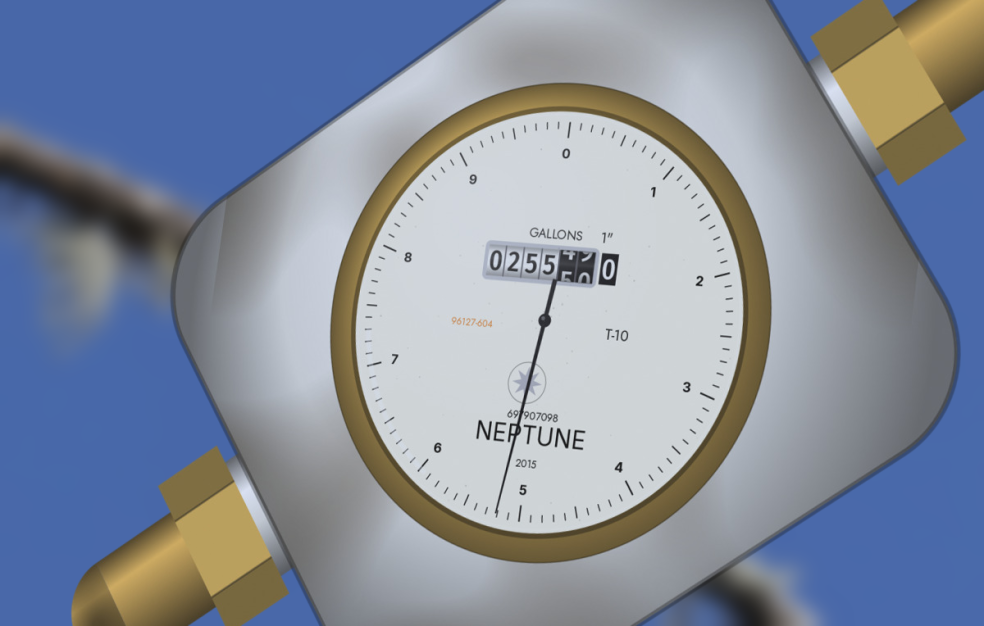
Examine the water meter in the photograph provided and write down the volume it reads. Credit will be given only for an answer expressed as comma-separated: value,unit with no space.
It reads 255495.2,gal
